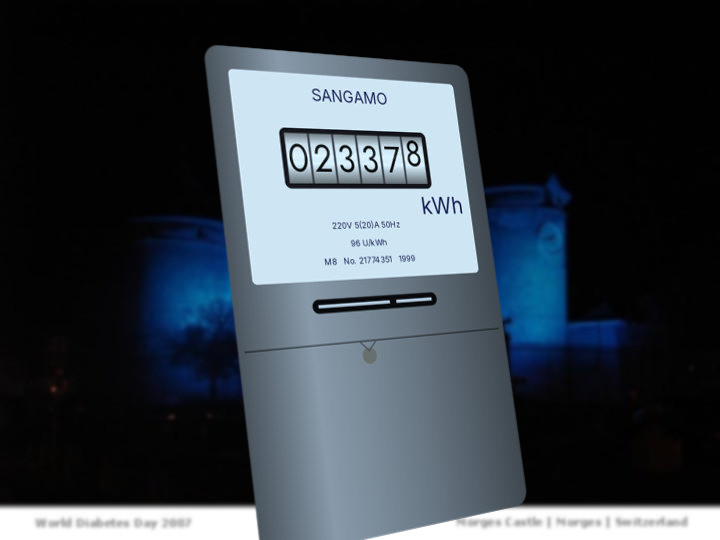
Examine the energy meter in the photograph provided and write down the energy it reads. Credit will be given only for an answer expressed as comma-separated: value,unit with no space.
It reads 23378,kWh
